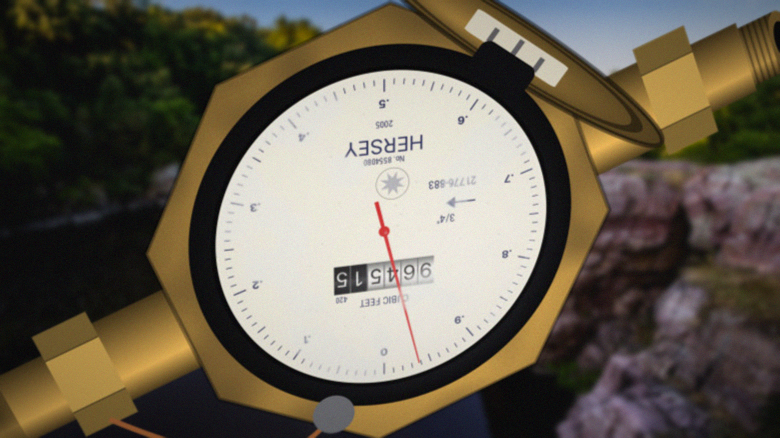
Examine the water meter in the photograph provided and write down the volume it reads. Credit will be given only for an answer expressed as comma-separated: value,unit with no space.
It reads 964514.96,ft³
